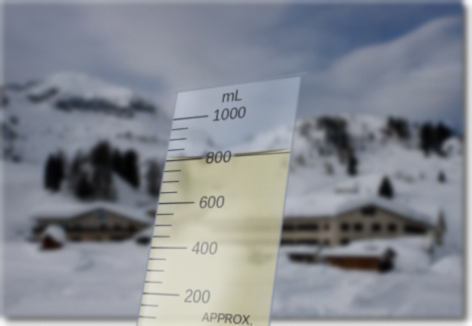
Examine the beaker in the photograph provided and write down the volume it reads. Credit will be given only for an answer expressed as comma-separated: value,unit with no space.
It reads 800,mL
